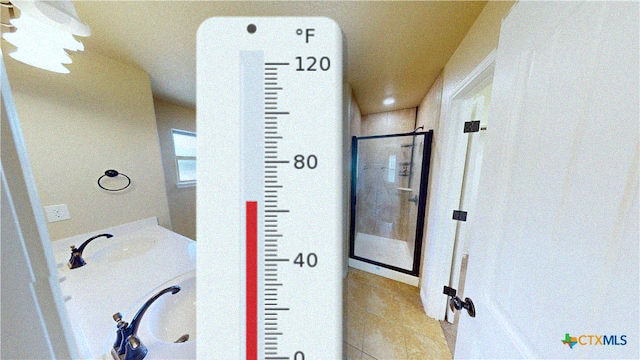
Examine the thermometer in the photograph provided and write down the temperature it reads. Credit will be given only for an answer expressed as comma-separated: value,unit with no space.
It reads 64,°F
